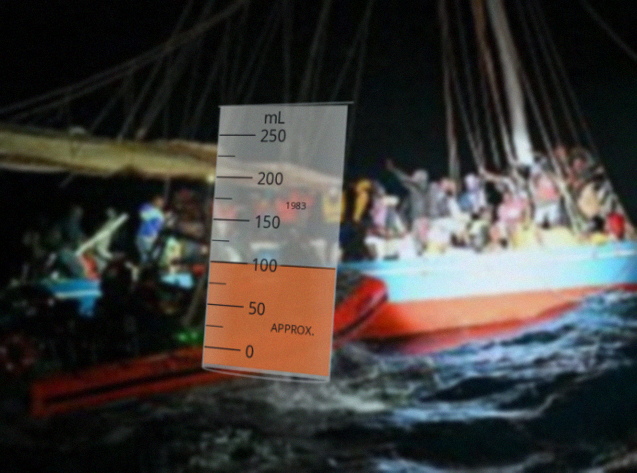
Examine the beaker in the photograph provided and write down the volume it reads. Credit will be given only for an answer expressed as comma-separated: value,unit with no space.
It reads 100,mL
